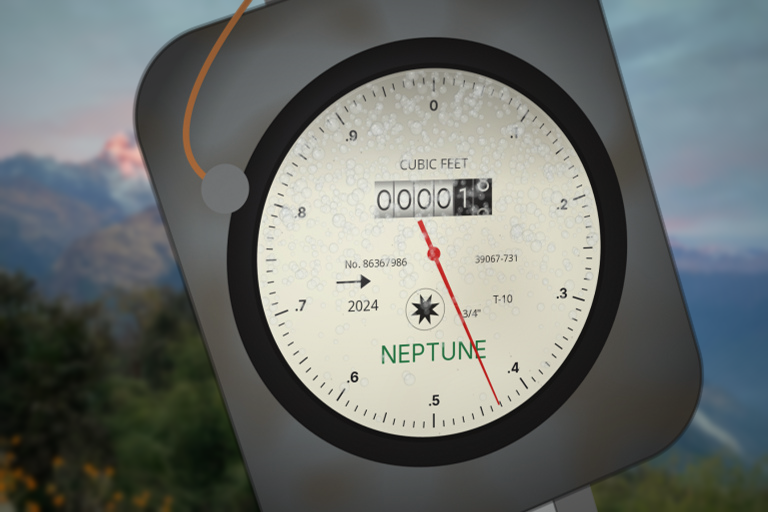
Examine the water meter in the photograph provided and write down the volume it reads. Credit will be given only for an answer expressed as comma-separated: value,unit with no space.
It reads 18.43,ft³
